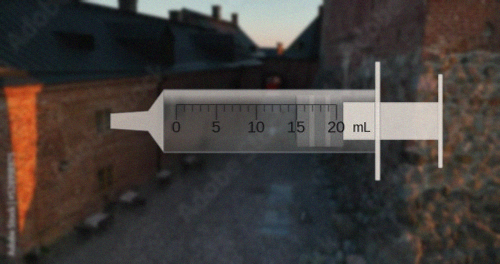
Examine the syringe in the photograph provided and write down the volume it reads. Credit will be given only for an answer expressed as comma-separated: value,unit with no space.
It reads 15,mL
